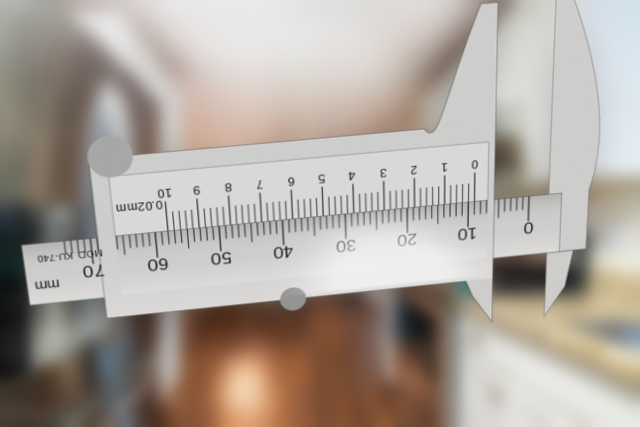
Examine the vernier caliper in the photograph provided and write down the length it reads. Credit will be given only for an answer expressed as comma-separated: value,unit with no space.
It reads 9.0,mm
